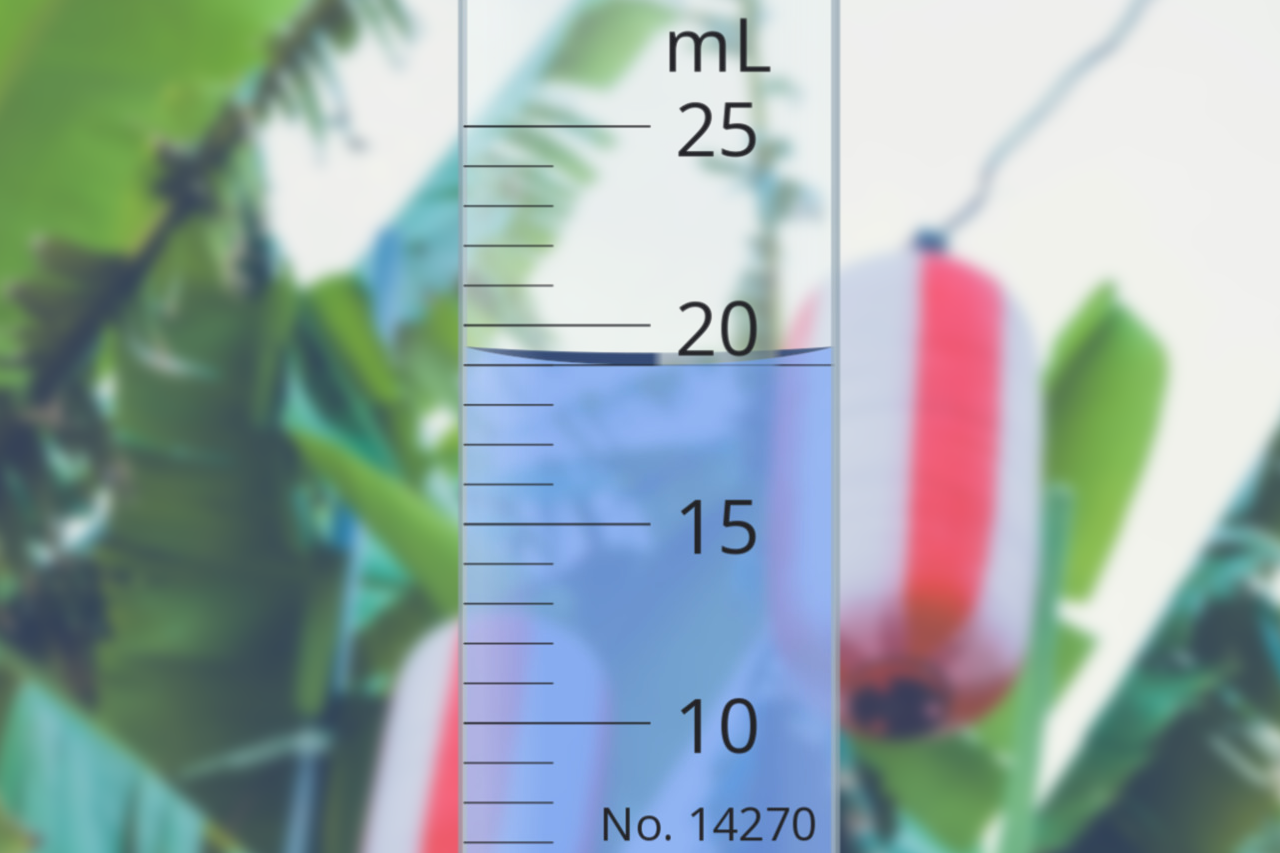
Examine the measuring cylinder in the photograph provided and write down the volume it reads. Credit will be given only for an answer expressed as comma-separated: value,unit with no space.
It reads 19,mL
